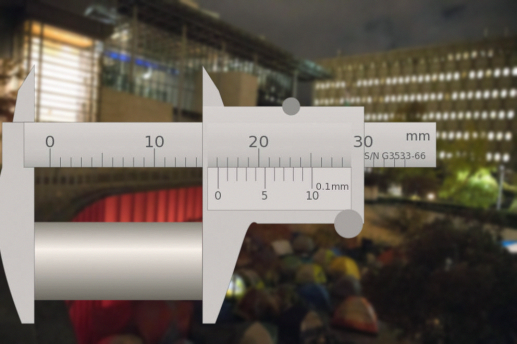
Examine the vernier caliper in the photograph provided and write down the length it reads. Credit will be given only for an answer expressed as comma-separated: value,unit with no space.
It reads 16.1,mm
